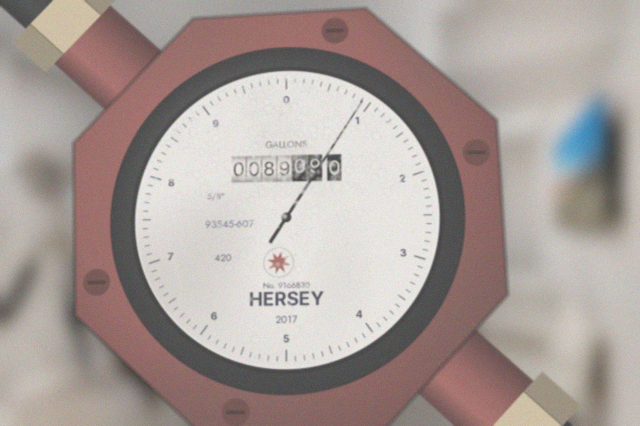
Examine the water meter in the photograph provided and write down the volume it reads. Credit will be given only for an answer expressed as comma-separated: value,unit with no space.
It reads 89090.9,gal
